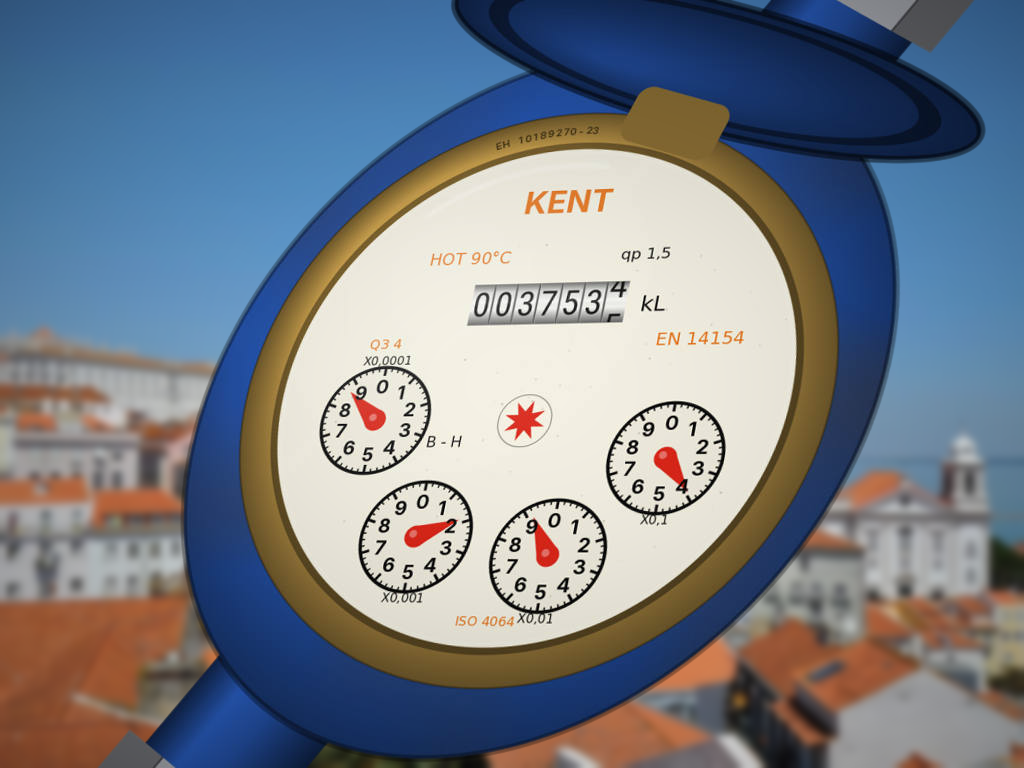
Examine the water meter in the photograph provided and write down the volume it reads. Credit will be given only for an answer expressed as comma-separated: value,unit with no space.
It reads 37534.3918,kL
